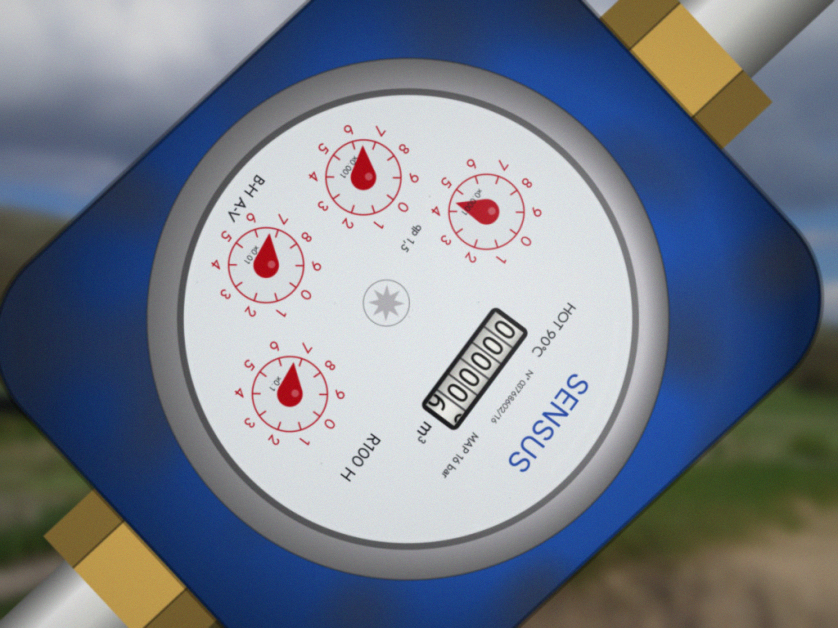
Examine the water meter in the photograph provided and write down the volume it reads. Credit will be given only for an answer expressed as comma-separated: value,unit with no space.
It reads 5.6664,m³
